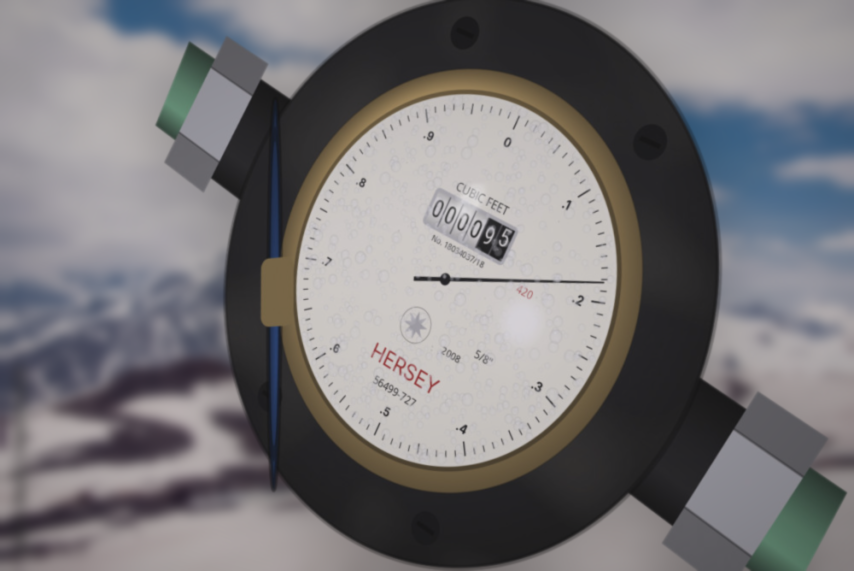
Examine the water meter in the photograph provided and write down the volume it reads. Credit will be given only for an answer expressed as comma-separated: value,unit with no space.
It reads 95.18,ft³
